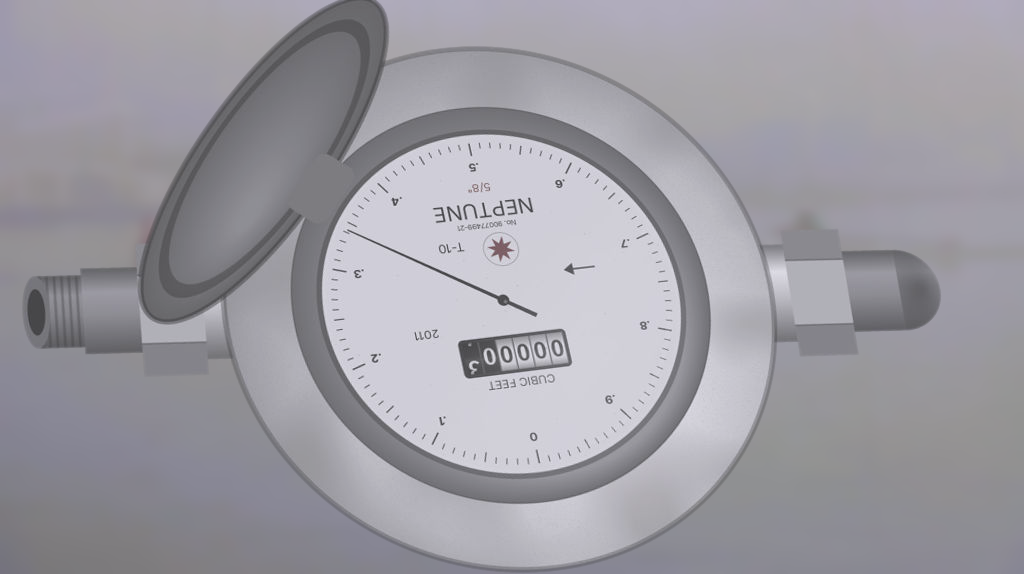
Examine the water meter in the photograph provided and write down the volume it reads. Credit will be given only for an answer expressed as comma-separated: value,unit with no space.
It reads 3.34,ft³
